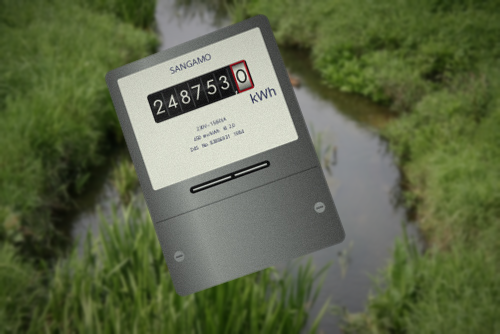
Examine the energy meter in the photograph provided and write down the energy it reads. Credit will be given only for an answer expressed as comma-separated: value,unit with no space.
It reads 248753.0,kWh
